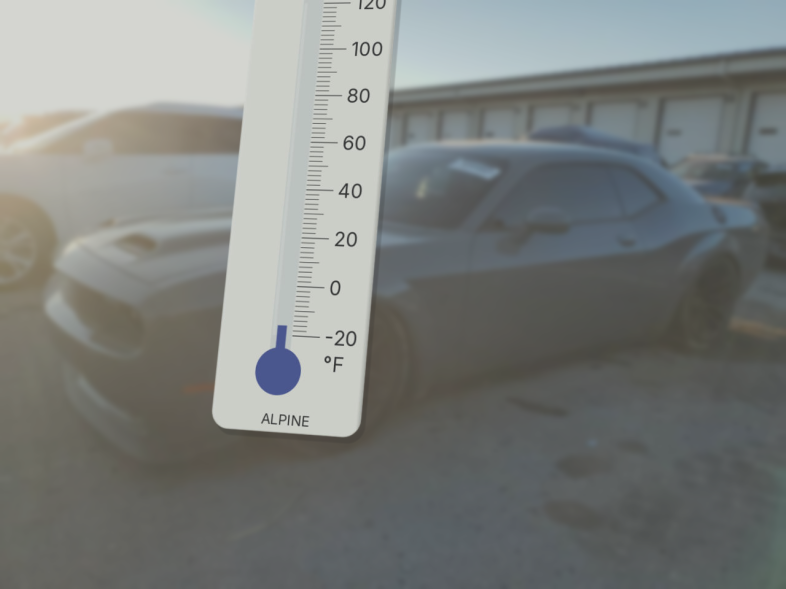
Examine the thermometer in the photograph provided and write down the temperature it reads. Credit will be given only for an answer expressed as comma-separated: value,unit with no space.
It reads -16,°F
